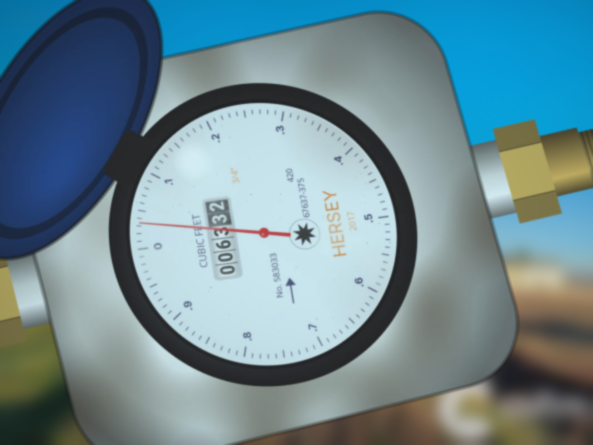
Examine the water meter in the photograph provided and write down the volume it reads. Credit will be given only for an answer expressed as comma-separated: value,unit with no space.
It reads 6332.03,ft³
